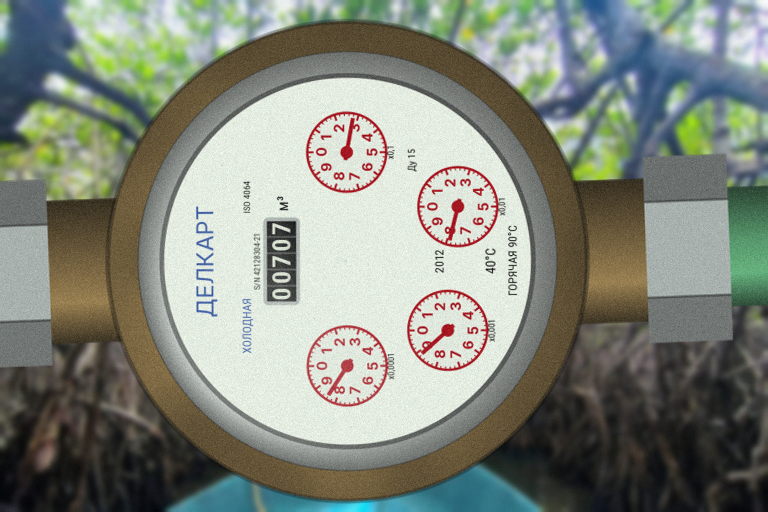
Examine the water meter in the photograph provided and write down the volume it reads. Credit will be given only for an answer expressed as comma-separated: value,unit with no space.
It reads 707.2788,m³
